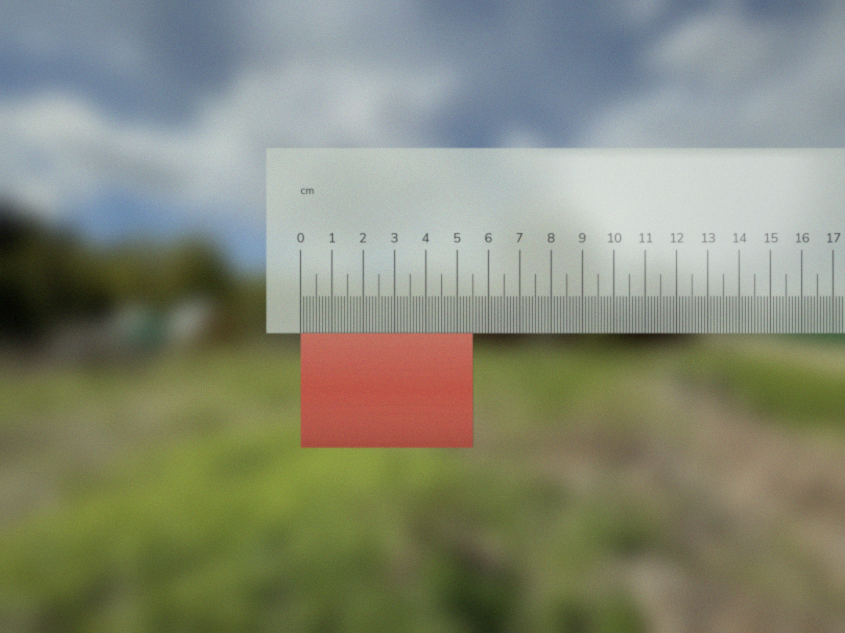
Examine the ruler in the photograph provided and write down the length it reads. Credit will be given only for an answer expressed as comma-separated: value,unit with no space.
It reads 5.5,cm
